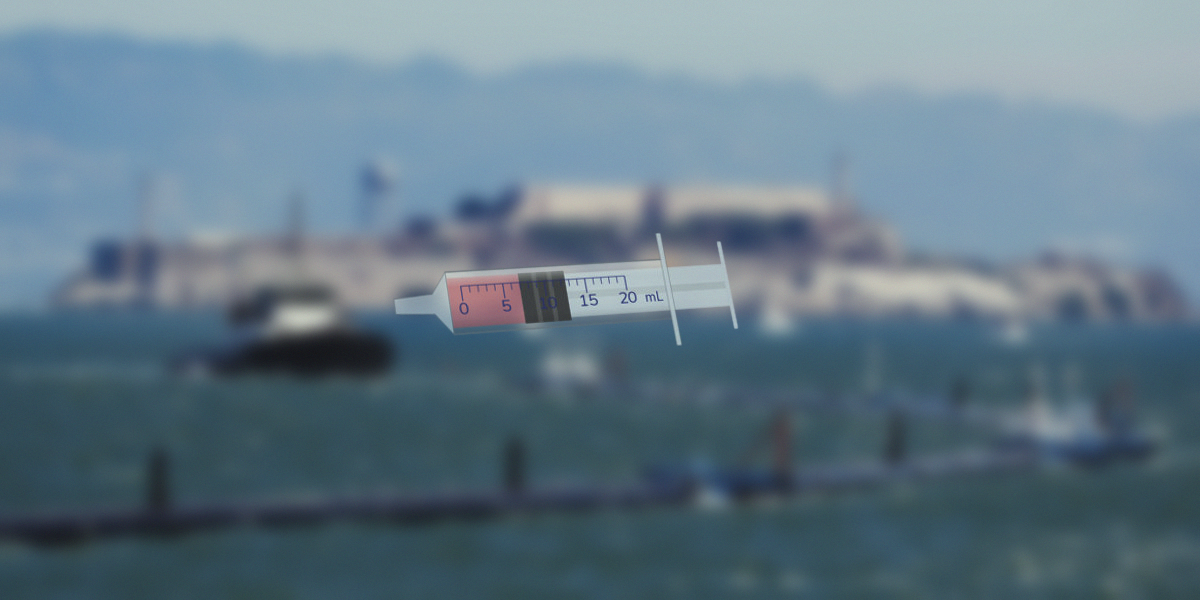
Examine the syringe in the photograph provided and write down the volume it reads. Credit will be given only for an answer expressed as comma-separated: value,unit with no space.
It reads 7,mL
